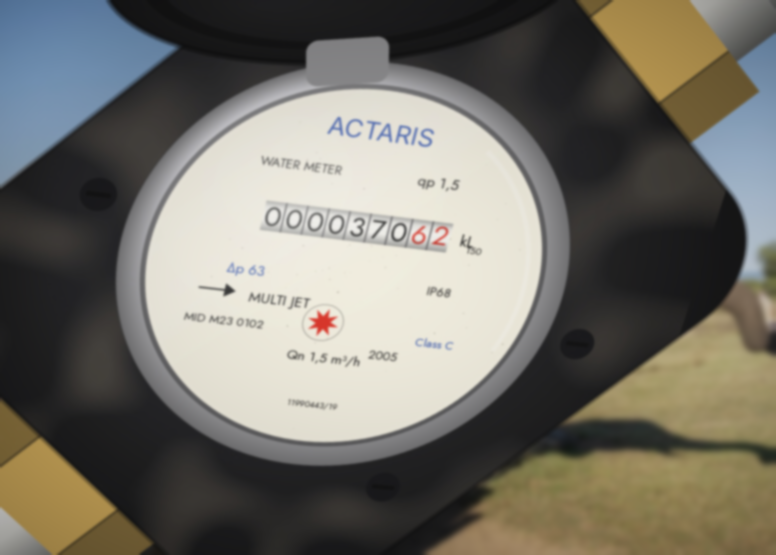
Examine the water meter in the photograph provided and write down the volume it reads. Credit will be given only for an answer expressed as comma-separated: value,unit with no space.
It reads 370.62,kL
